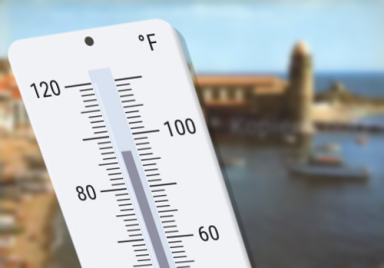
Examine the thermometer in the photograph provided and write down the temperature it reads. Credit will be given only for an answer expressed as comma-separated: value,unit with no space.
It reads 94,°F
